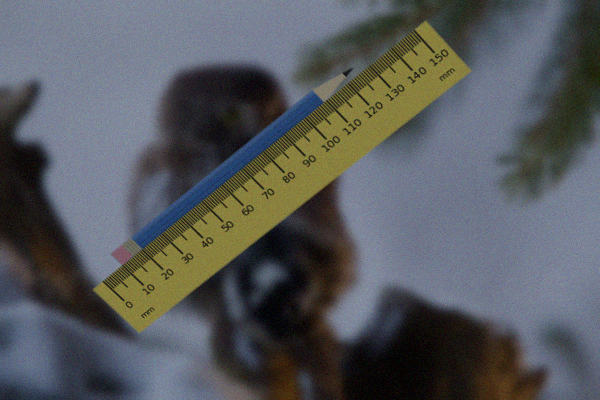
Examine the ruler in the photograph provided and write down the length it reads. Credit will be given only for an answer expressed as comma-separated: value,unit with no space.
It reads 115,mm
